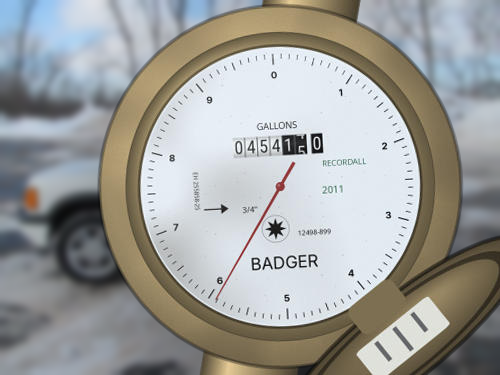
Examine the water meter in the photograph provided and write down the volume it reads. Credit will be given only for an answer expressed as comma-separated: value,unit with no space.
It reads 454145.9,gal
